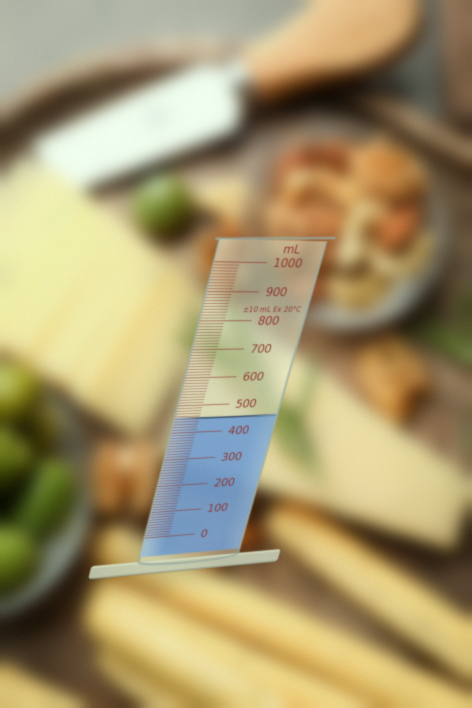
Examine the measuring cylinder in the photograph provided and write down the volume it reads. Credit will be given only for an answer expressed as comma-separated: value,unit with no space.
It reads 450,mL
